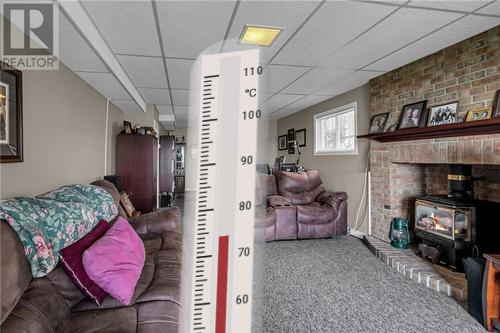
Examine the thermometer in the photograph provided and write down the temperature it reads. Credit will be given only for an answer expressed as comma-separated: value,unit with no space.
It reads 74,°C
